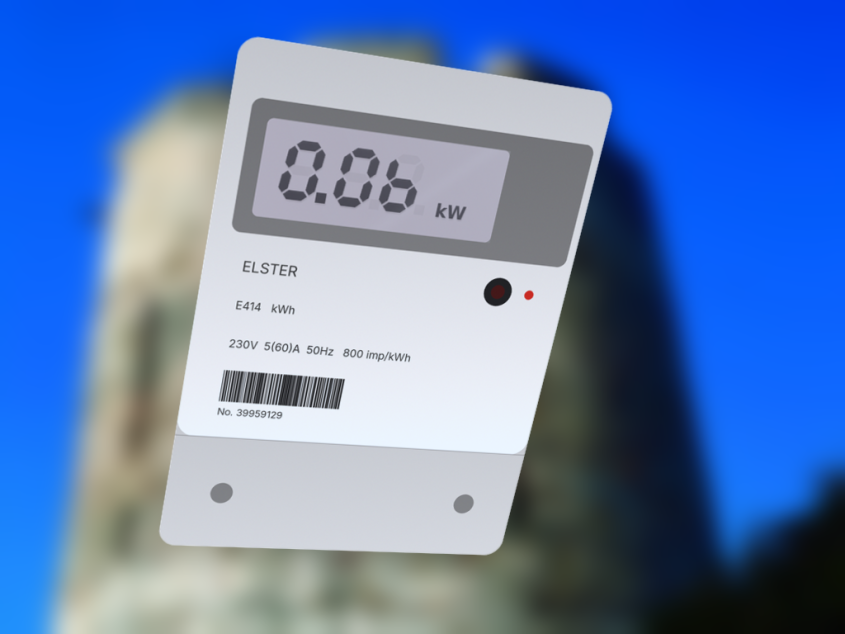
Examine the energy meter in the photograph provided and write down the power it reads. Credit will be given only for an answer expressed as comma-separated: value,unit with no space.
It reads 0.06,kW
